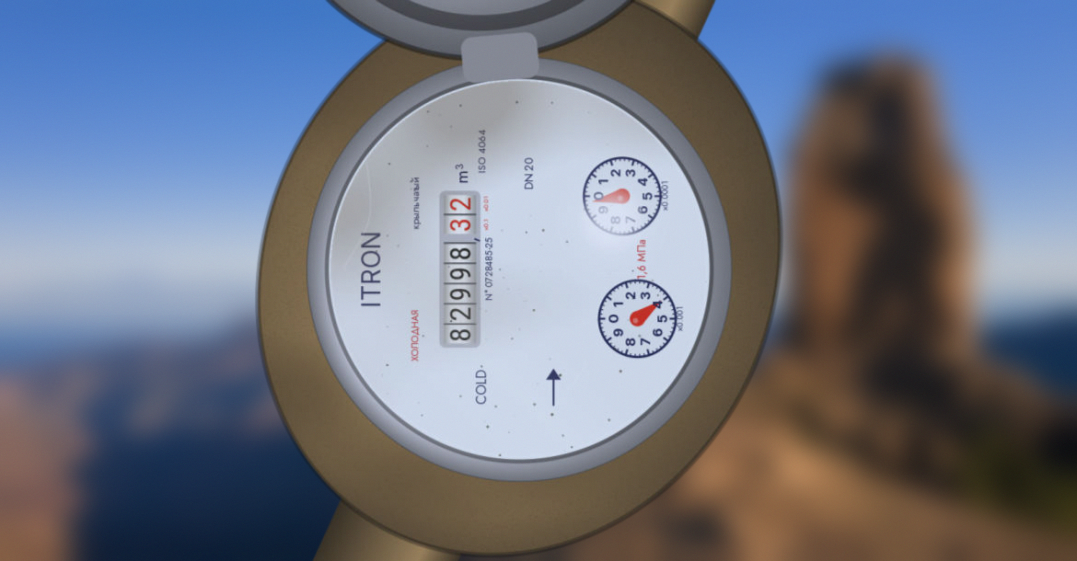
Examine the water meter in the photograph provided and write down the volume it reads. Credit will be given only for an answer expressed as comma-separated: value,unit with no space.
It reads 82998.3239,m³
